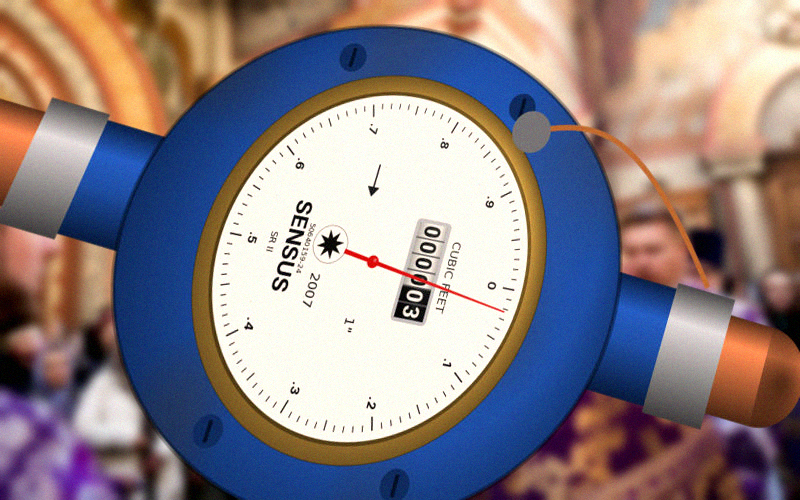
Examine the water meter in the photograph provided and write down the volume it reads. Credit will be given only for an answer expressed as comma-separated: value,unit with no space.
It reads 3.02,ft³
